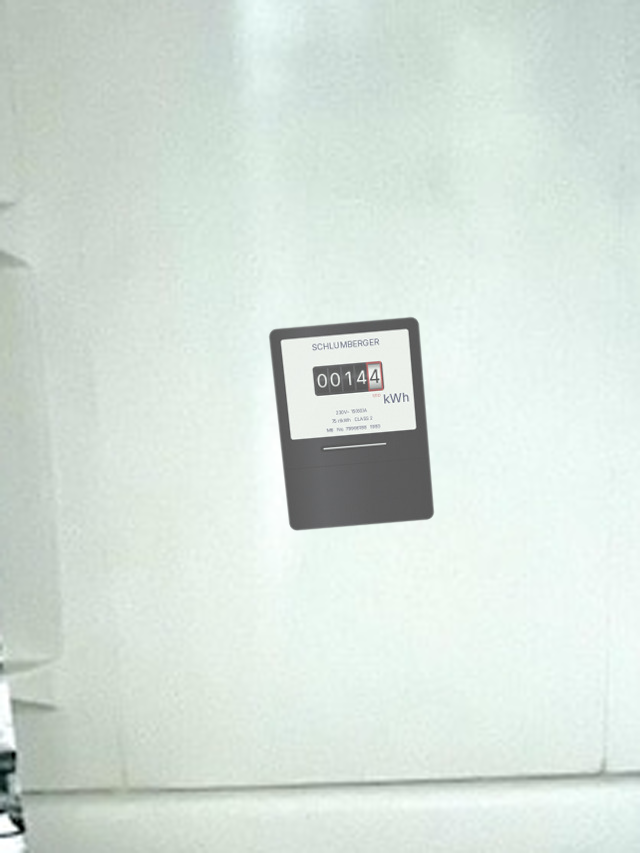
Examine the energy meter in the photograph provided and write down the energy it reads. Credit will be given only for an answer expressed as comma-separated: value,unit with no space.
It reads 14.4,kWh
